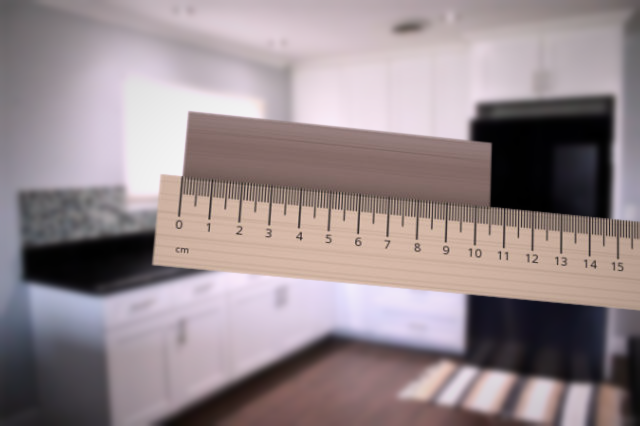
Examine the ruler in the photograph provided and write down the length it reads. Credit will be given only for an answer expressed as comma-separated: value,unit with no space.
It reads 10.5,cm
